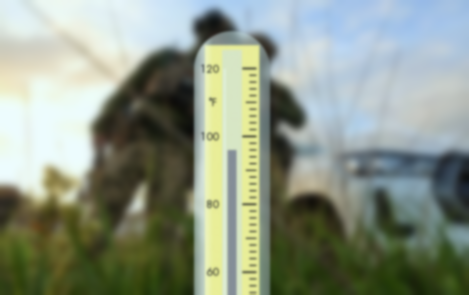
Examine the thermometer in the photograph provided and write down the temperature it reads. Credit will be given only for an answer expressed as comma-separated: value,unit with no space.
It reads 96,°F
